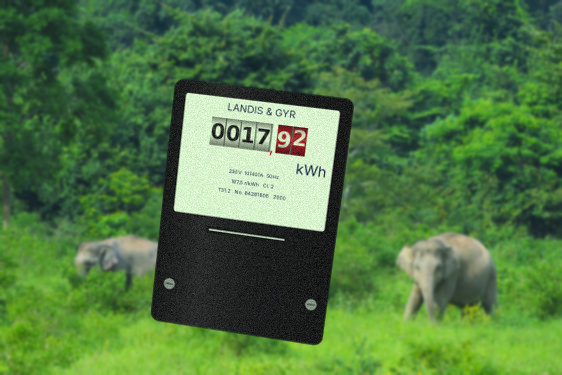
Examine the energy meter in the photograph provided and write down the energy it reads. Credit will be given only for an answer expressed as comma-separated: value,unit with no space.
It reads 17.92,kWh
